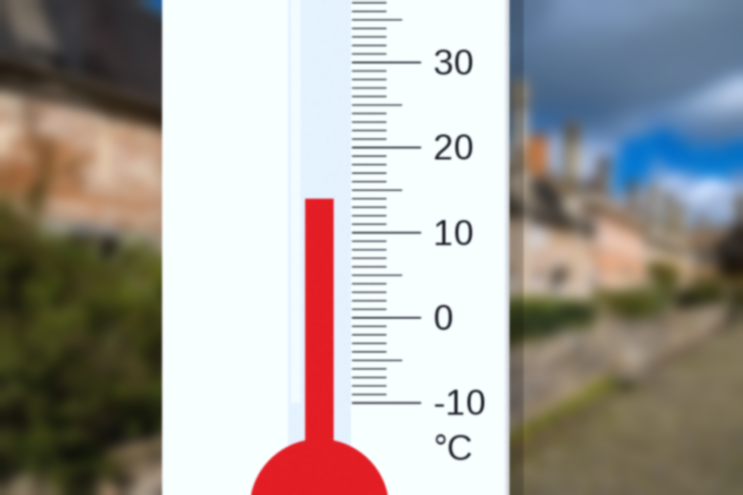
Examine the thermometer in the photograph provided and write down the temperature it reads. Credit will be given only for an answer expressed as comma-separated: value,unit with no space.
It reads 14,°C
